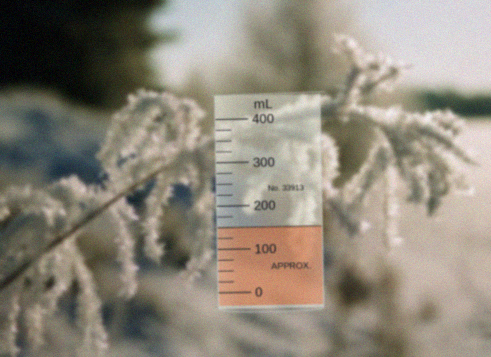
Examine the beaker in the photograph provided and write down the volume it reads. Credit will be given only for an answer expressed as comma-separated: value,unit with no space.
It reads 150,mL
